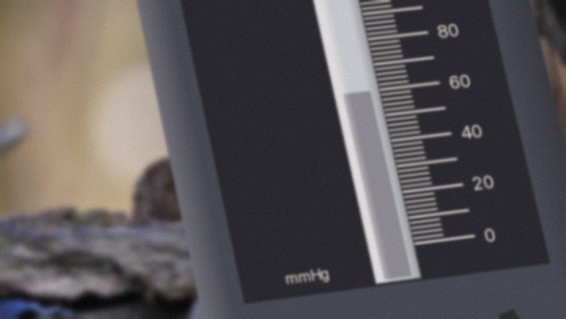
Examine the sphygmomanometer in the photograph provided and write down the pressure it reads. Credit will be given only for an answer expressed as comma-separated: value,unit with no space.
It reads 60,mmHg
